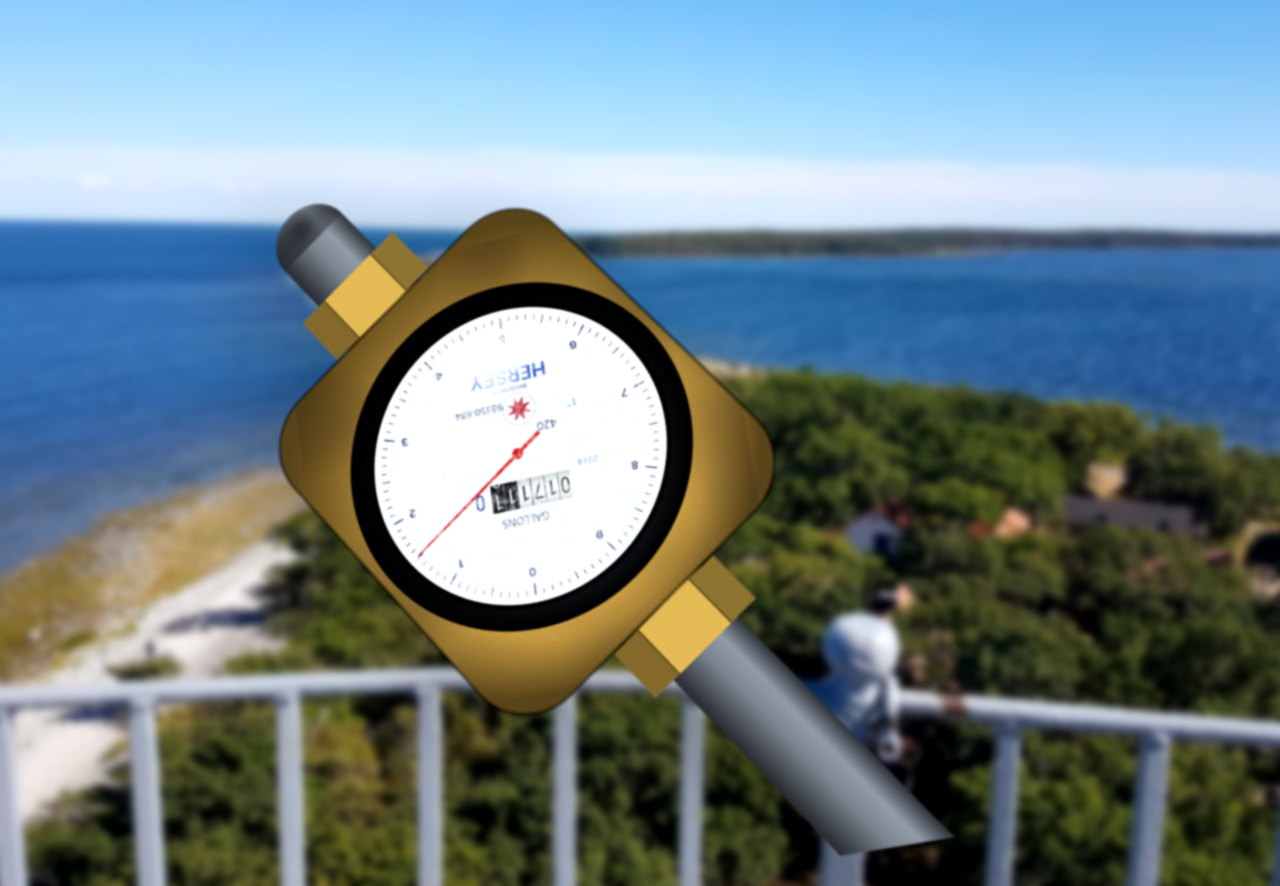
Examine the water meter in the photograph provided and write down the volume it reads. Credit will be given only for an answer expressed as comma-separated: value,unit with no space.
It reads 171111.5,gal
